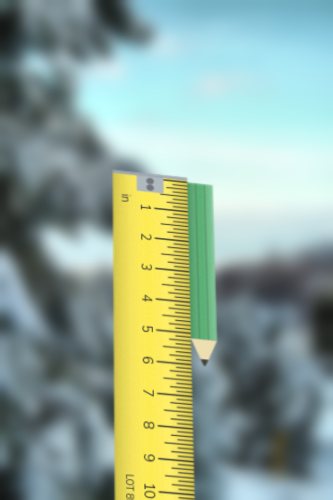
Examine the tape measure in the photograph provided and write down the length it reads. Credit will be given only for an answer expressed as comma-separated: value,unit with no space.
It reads 6,in
